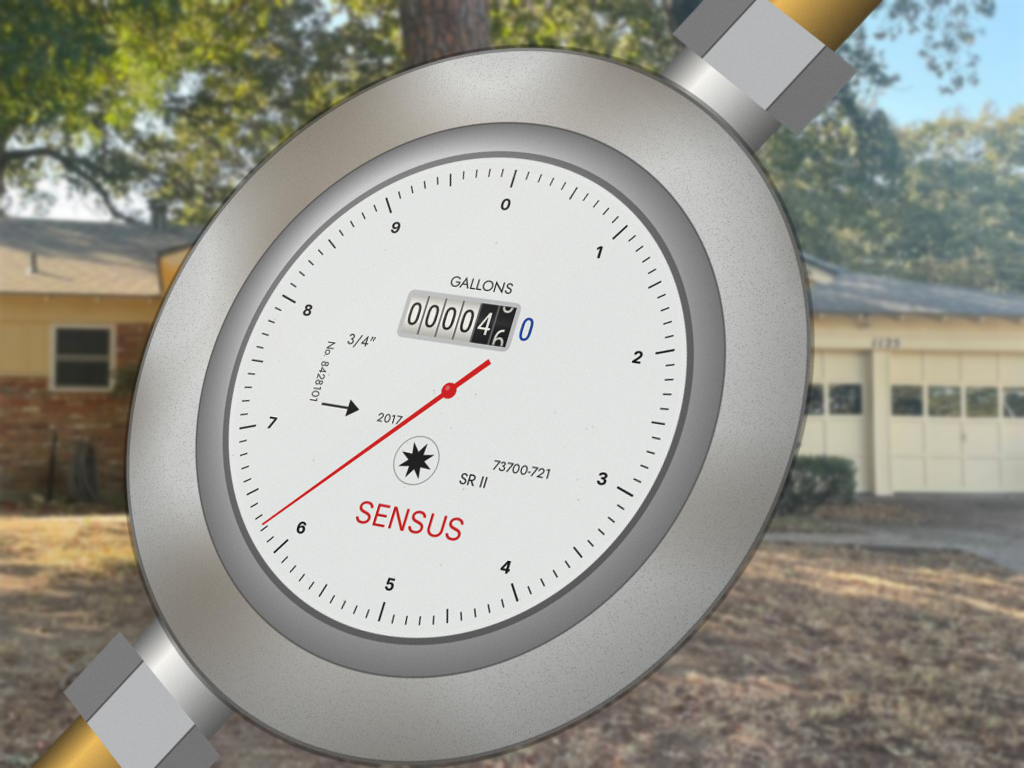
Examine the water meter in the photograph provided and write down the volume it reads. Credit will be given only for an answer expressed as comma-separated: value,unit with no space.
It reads 456.2,gal
